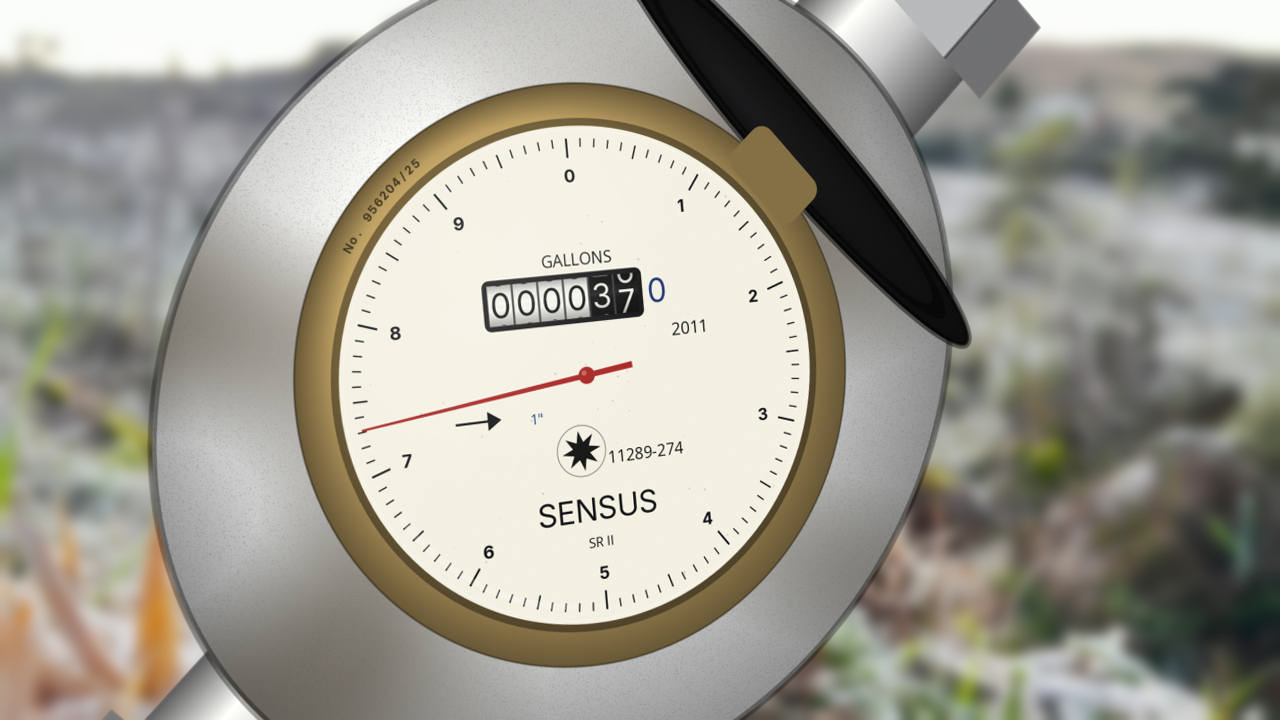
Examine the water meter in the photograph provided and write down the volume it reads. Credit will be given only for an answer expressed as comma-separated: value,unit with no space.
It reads 367.3,gal
